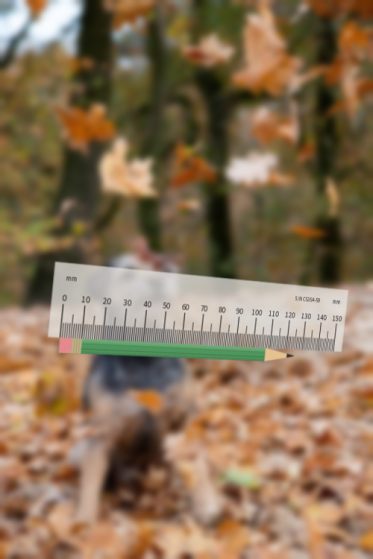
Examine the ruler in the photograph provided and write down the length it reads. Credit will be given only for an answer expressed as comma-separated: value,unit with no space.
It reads 125,mm
